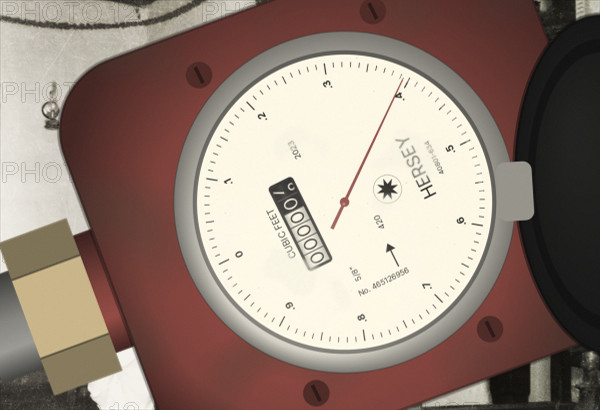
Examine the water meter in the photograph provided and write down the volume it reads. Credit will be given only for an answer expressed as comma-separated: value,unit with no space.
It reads 7.39,ft³
